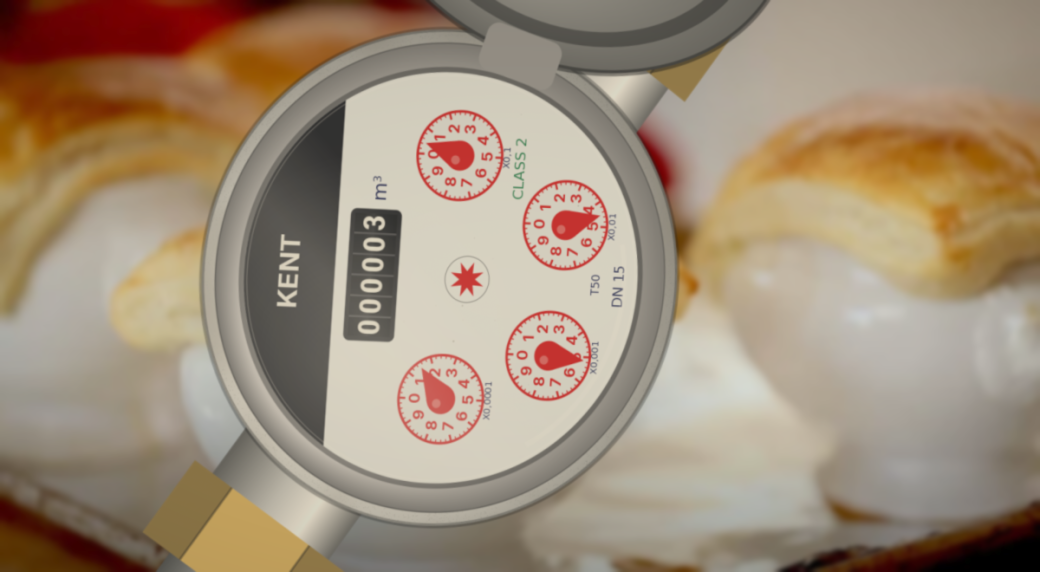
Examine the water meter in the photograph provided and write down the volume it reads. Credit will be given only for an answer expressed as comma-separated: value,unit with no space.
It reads 3.0451,m³
